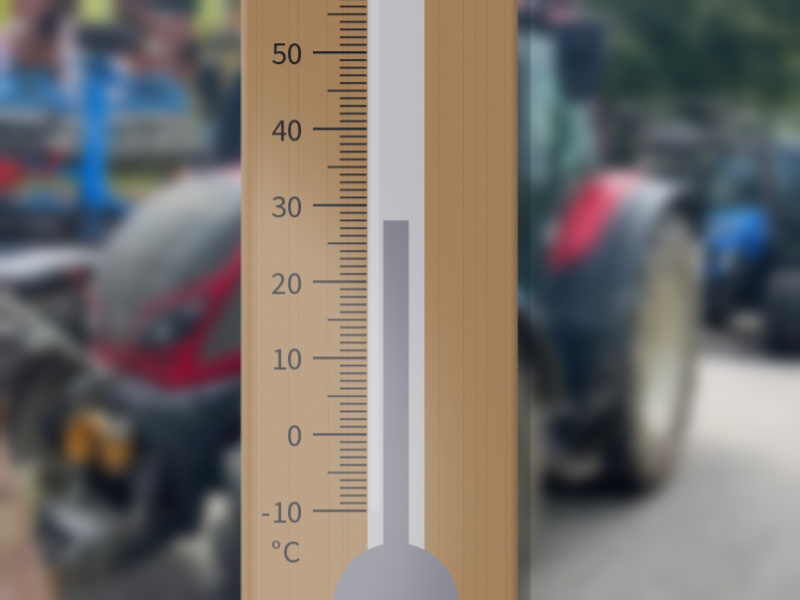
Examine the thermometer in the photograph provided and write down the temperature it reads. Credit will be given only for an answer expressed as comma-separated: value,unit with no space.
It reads 28,°C
